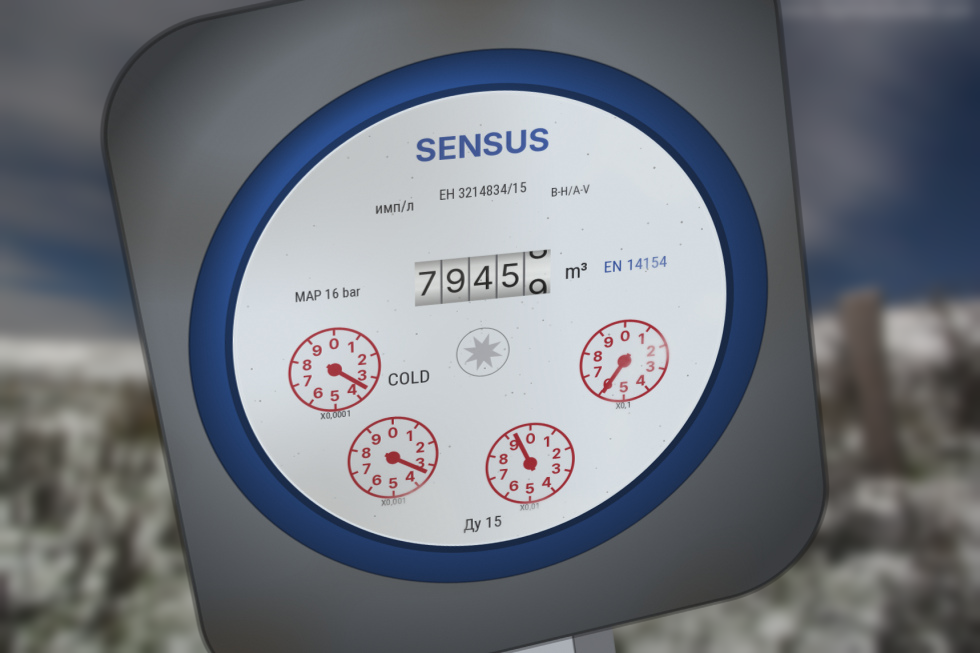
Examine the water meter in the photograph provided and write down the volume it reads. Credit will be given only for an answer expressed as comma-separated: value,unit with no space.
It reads 79458.5933,m³
